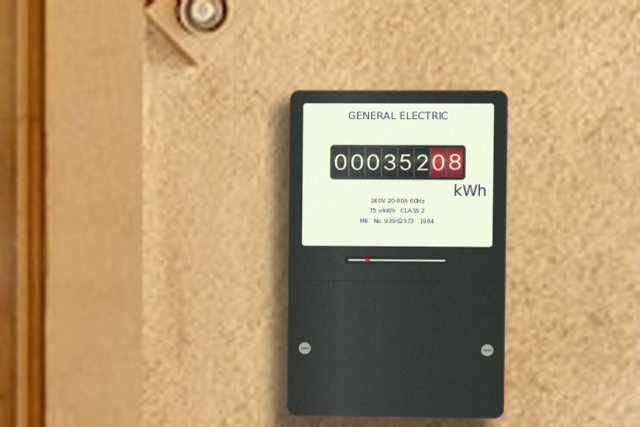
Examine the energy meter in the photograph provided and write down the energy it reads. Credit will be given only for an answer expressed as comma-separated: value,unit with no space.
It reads 352.08,kWh
